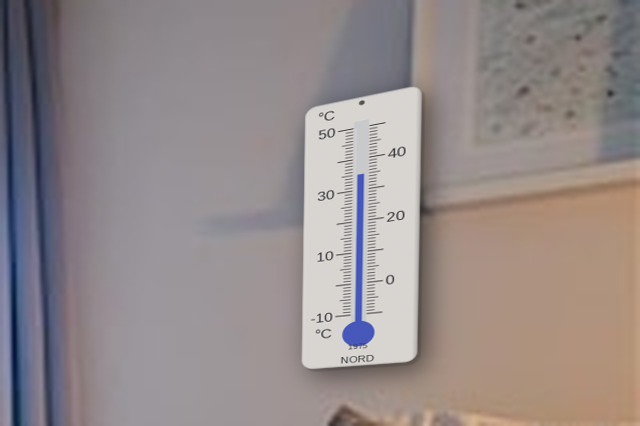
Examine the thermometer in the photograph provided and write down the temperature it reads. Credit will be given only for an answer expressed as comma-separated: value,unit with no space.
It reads 35,°C
